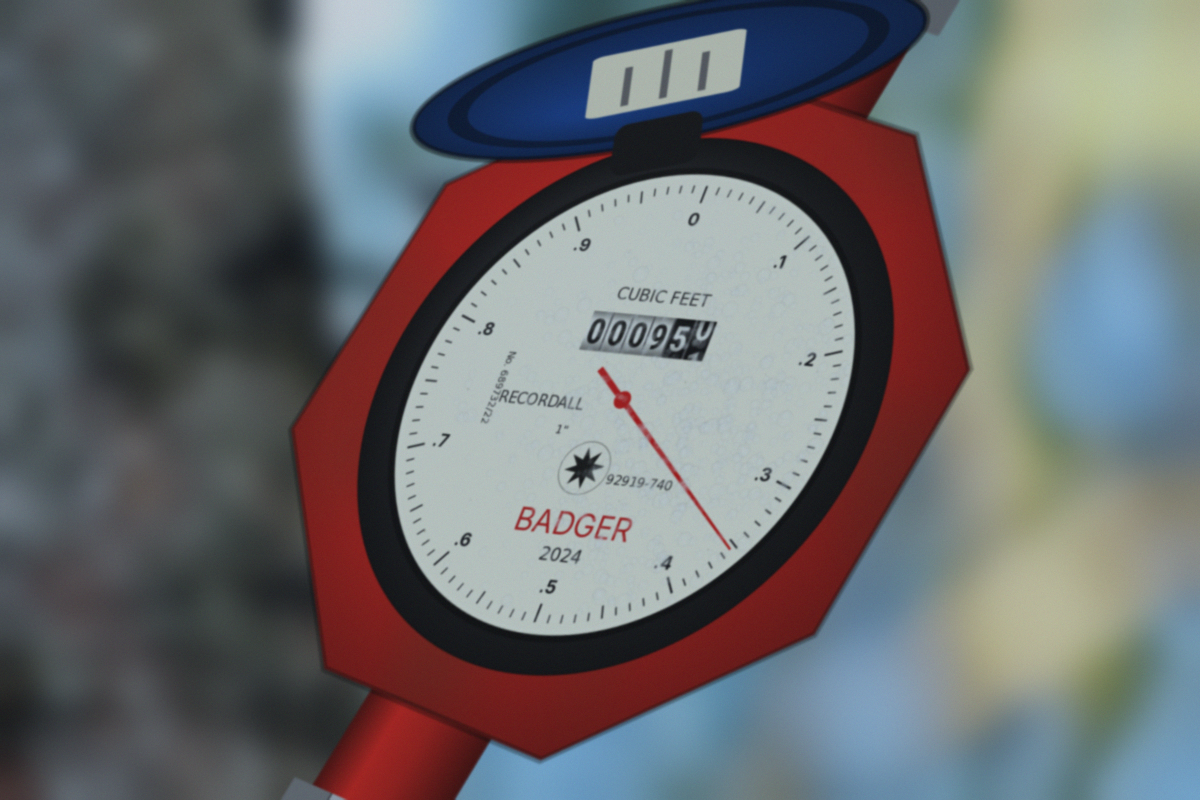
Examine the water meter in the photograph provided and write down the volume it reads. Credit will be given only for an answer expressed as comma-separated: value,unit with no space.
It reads 950.35,ft³
